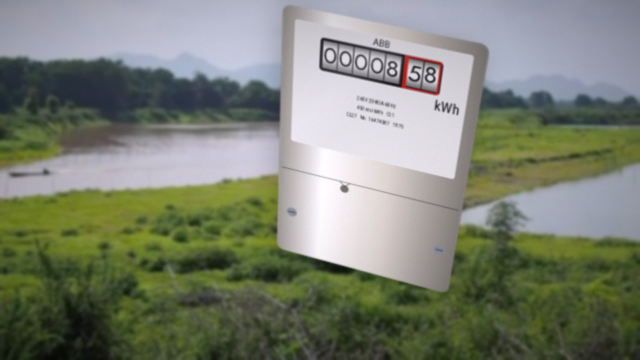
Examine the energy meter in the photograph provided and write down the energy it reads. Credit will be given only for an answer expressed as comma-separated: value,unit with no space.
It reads 8.58,kWh
